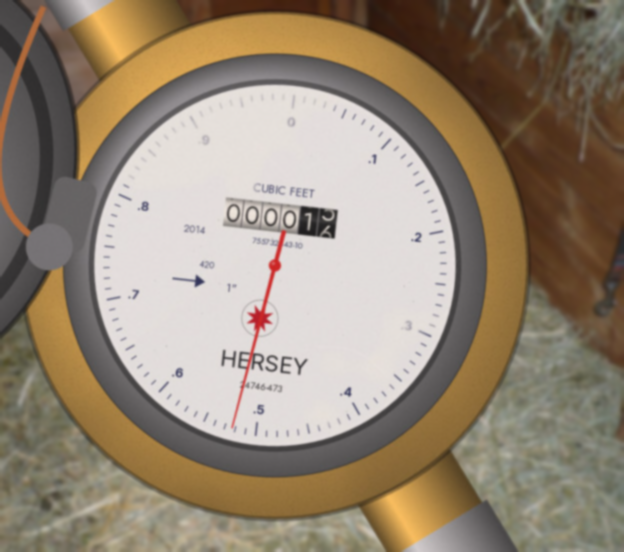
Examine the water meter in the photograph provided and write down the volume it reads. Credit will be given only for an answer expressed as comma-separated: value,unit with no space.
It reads 15.52,ft³
